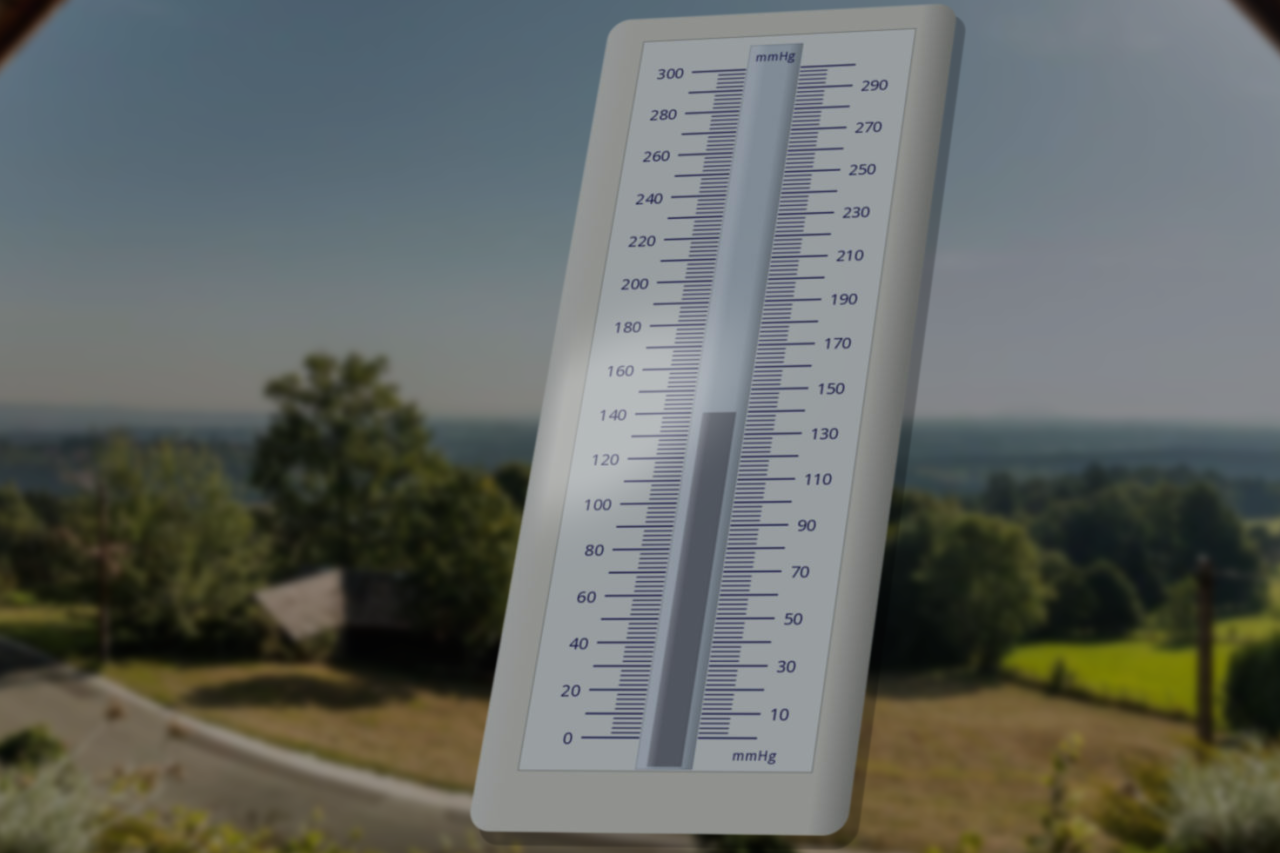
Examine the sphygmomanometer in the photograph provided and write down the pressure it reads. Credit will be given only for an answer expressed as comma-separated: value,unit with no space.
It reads 140,mmHg
